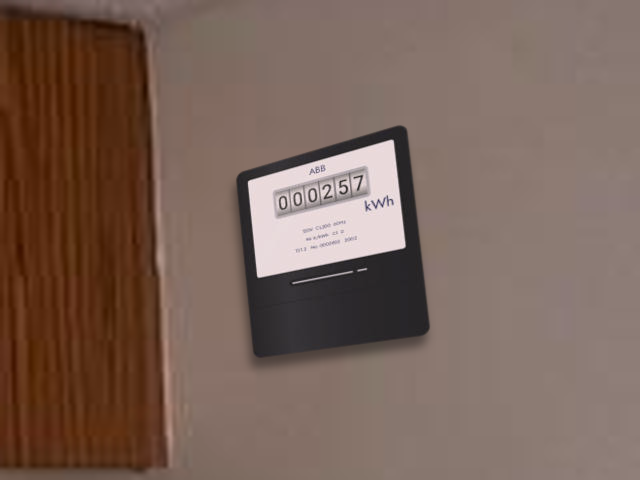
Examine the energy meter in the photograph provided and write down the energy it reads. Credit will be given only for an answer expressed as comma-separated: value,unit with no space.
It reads 257,kWh
